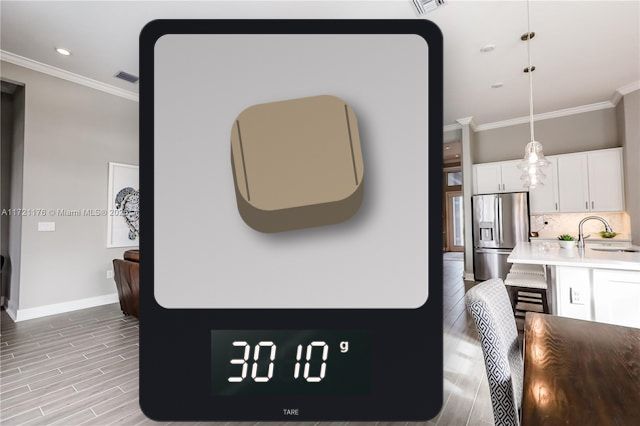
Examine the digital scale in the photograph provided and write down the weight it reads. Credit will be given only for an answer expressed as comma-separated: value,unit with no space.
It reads 3010,g
